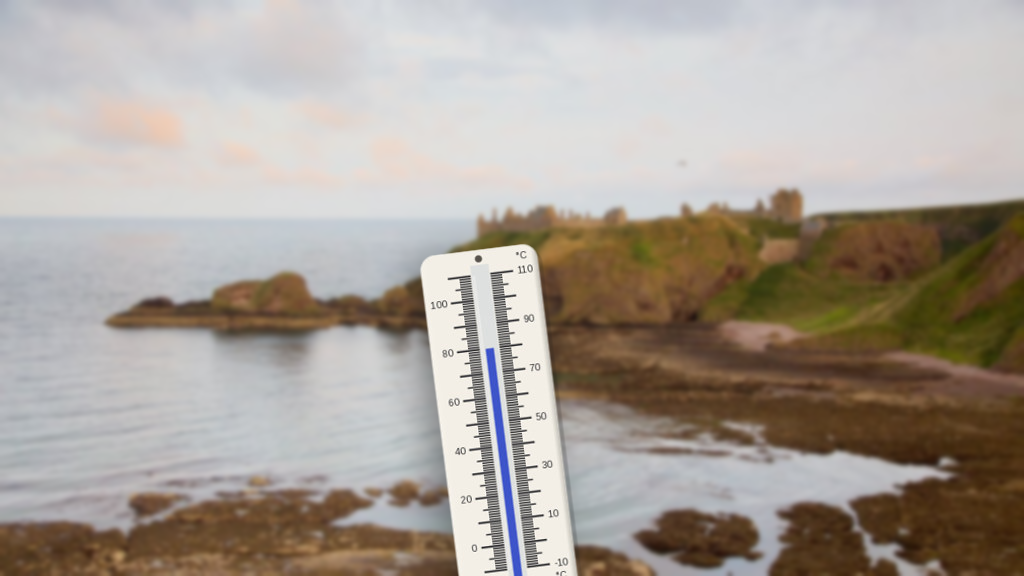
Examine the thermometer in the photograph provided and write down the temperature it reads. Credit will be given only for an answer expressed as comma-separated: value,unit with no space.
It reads 80,°C
